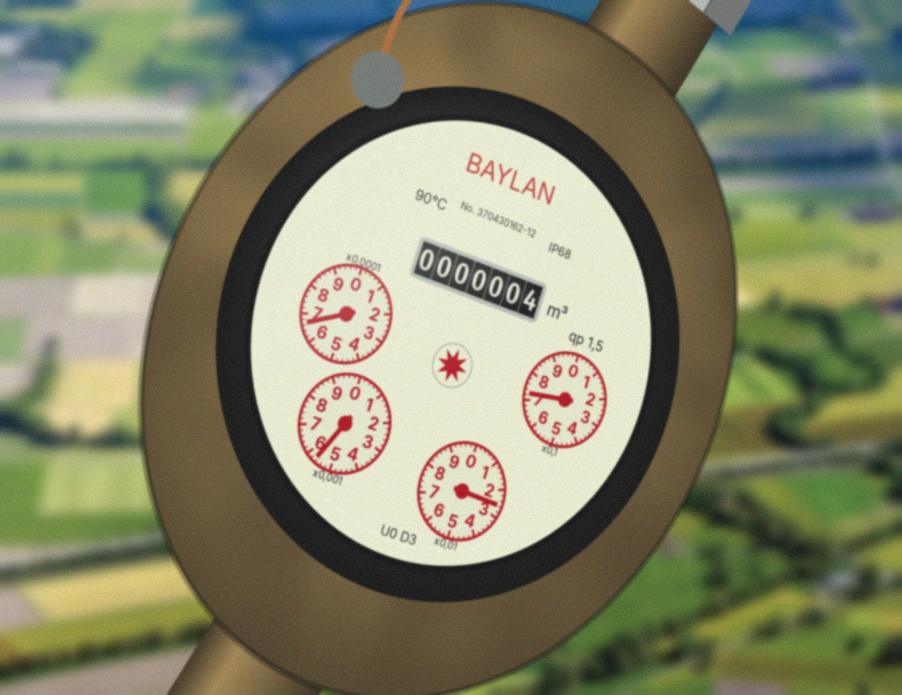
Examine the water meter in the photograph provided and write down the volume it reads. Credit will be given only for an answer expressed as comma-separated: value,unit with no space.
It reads 4.7256,m³
